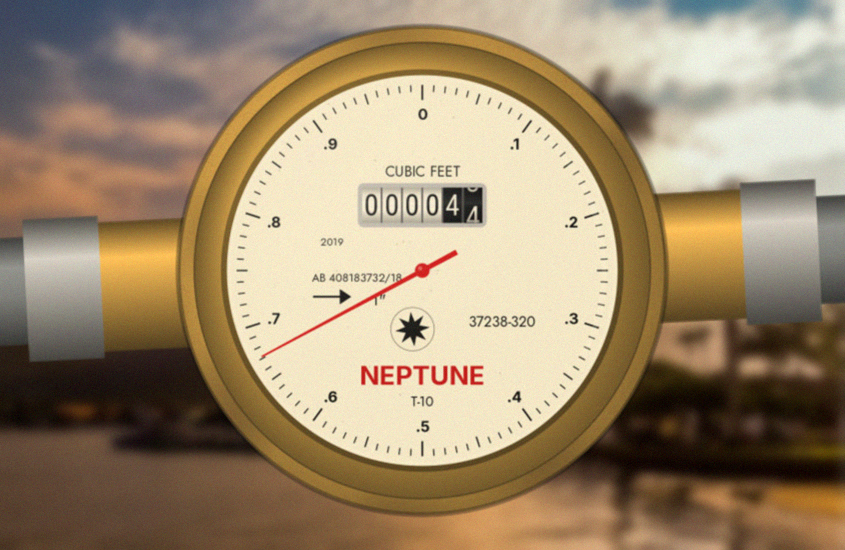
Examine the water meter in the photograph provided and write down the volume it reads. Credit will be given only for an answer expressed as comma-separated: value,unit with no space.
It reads 43.67,ft³
